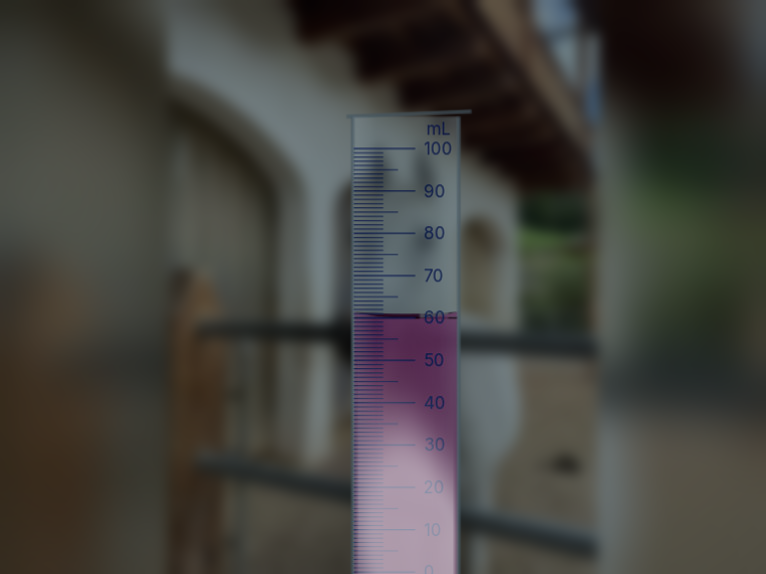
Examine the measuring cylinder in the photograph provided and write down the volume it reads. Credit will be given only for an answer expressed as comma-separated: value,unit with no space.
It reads 60,mL
